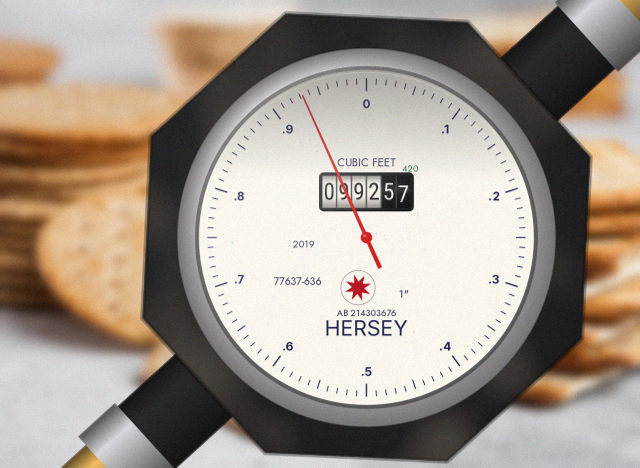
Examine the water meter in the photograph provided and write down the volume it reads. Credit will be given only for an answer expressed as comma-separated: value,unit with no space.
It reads 99256.93,ft³
